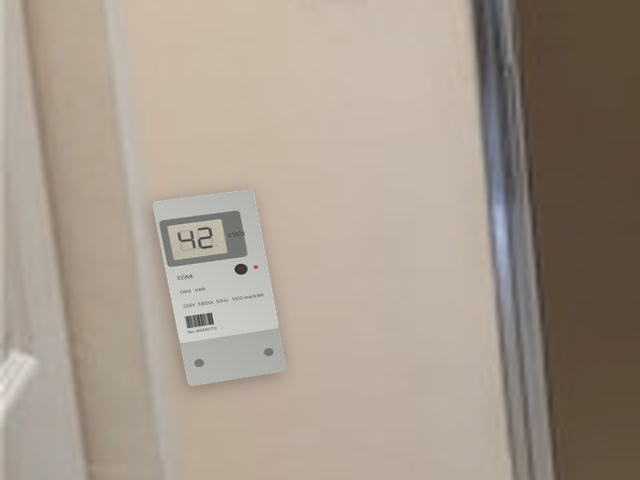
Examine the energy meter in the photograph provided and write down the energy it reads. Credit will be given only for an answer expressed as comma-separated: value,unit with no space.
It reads 42,kWh
